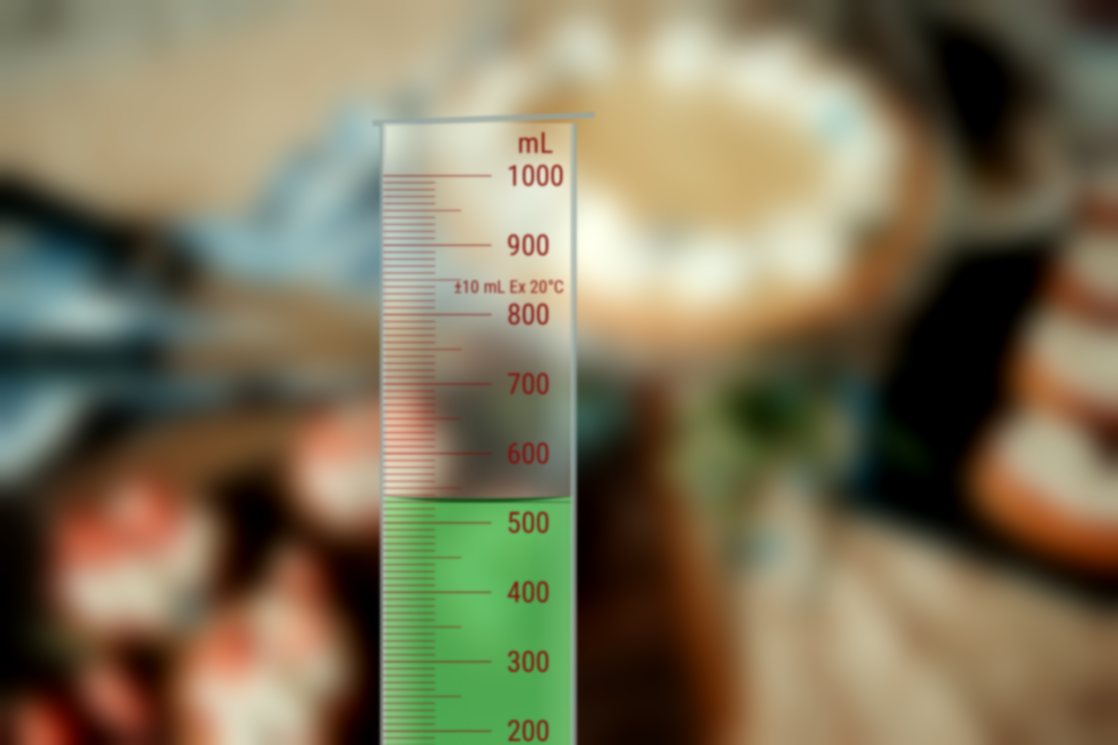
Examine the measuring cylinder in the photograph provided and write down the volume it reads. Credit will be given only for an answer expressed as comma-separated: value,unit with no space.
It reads 530,mL
